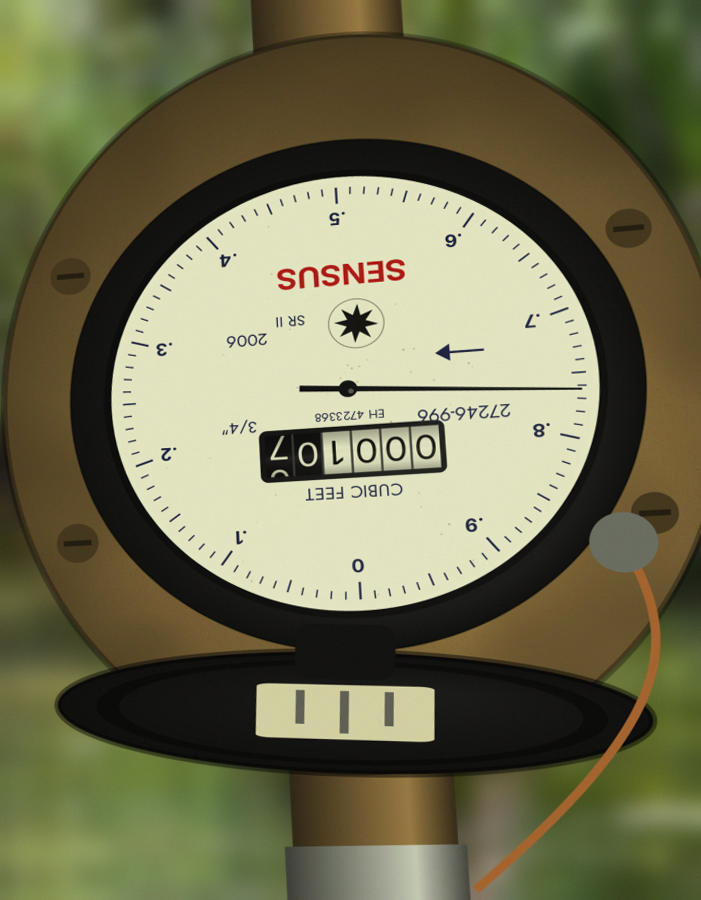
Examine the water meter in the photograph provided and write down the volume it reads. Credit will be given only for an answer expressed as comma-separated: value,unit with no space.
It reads 106.76,ft³
